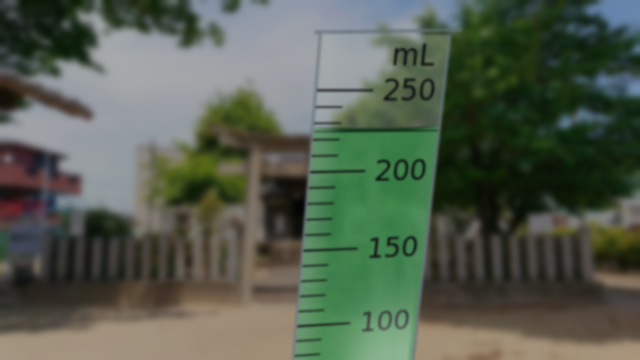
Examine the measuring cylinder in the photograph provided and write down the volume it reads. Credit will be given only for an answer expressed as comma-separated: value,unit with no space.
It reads 225,mL
